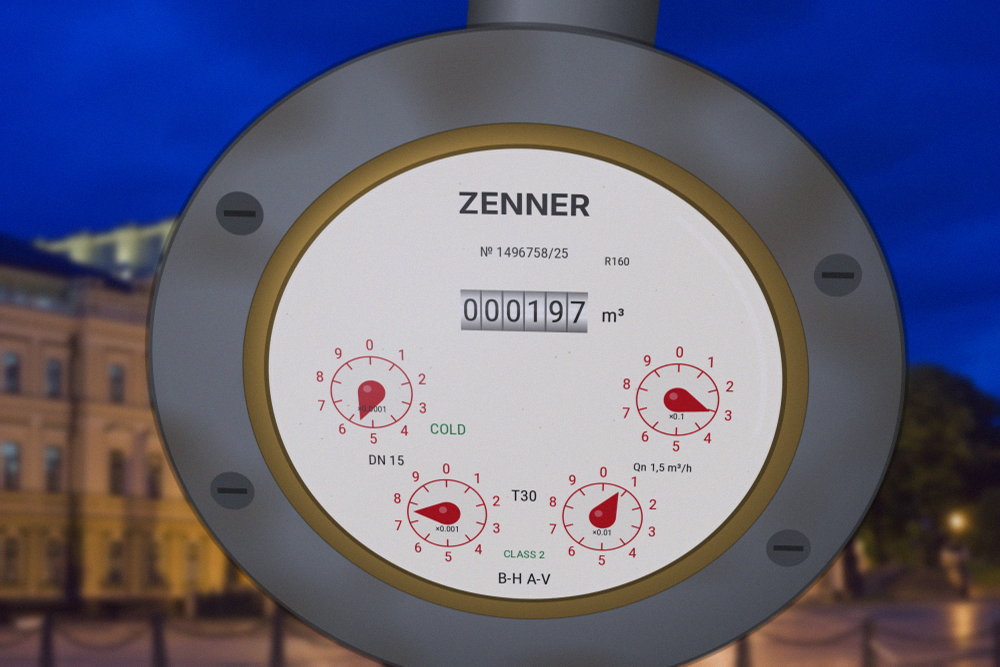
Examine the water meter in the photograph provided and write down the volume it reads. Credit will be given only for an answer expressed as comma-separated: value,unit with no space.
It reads 197.3075,m³
